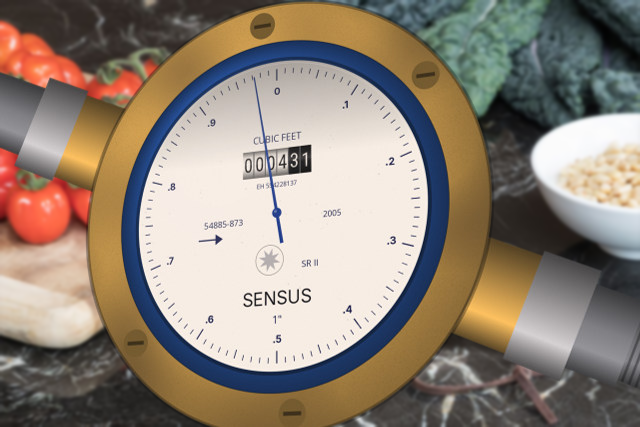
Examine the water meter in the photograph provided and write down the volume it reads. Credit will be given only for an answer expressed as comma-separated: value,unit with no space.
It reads 430.97,ft³
